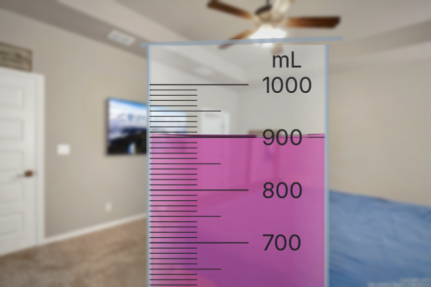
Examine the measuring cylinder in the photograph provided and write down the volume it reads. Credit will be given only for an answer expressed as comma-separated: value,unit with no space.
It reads 900,mL
